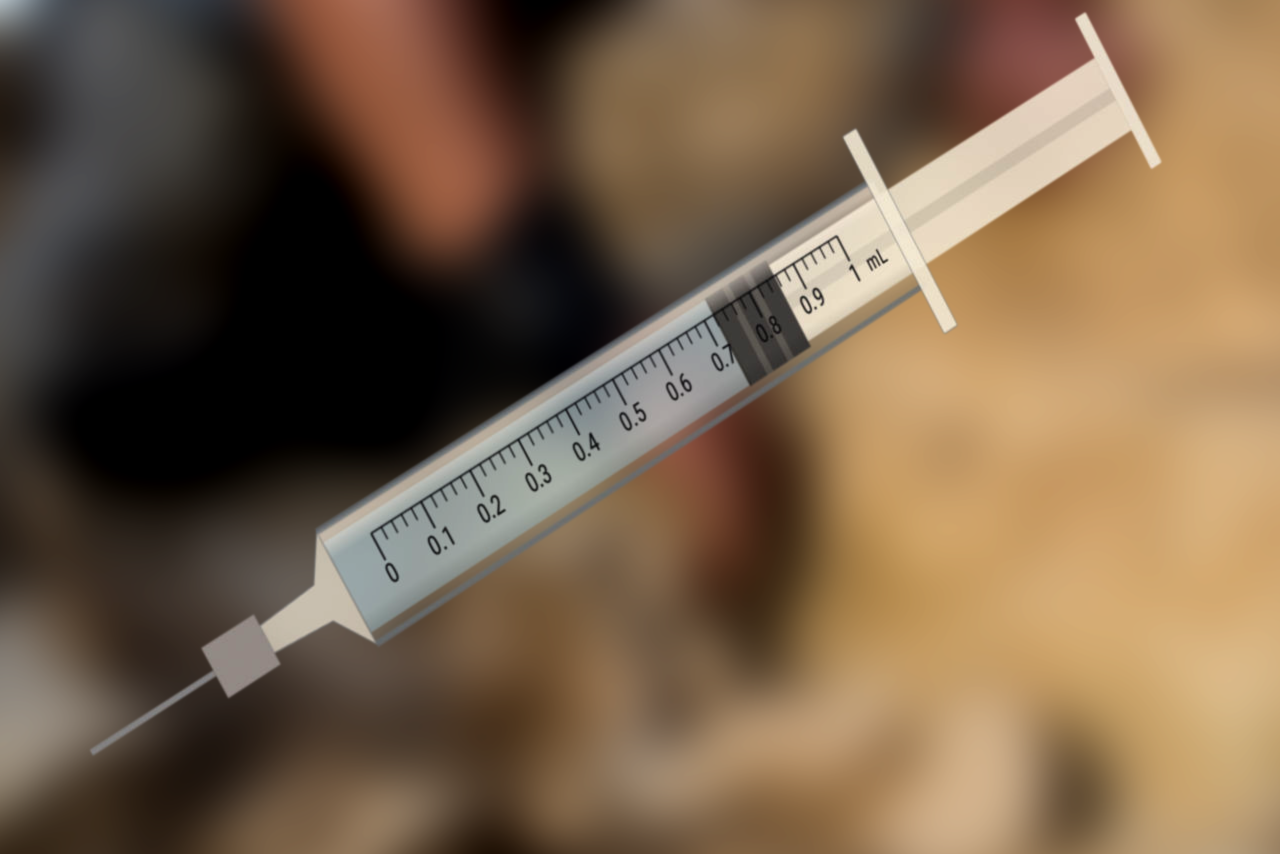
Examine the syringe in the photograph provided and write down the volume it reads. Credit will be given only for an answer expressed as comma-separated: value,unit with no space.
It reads 0.72,mL
